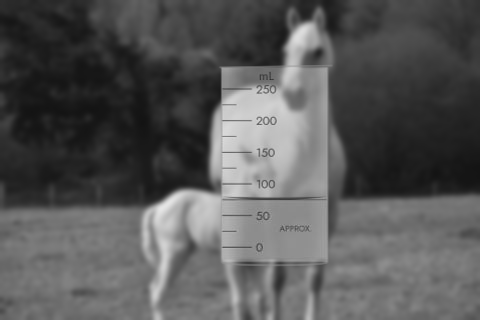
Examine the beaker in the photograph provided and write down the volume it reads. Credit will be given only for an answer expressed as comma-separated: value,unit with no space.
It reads 75,mL
